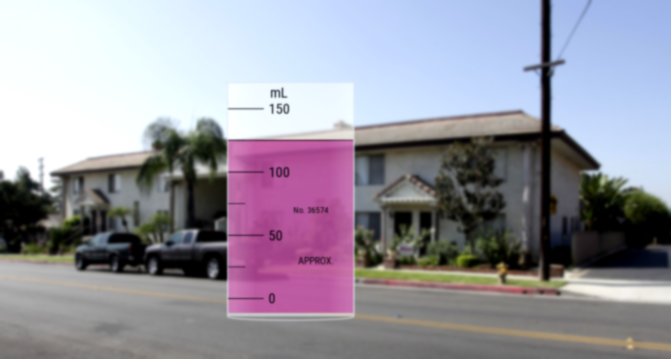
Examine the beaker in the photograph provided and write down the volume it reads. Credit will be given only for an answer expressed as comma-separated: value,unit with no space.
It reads 125,mL
